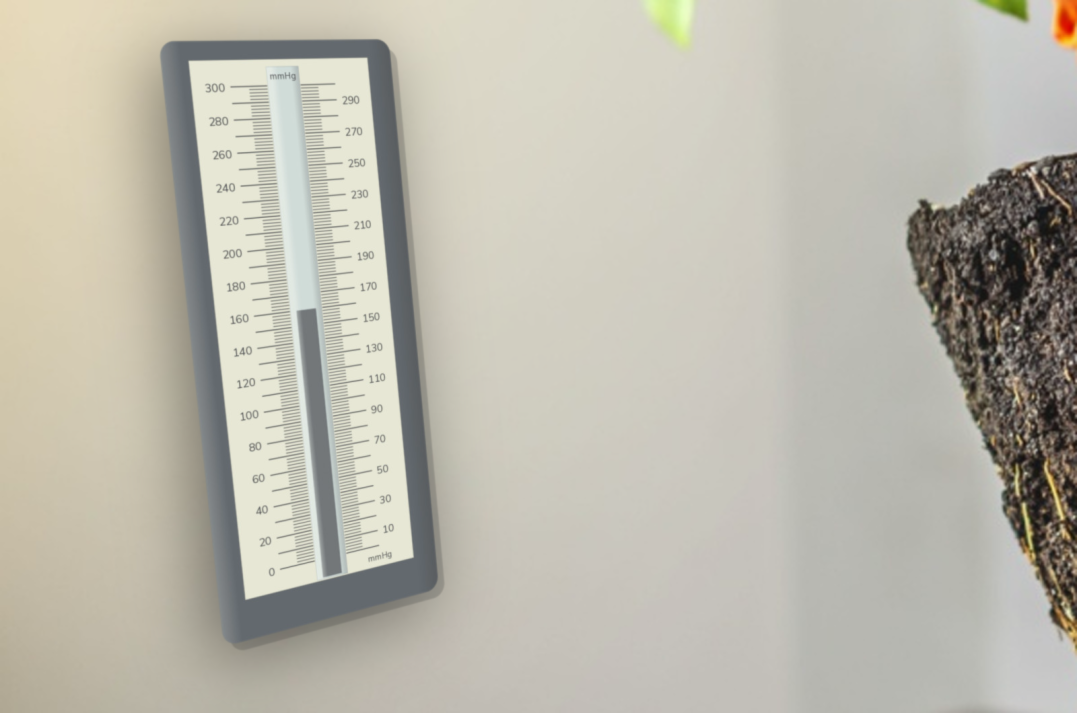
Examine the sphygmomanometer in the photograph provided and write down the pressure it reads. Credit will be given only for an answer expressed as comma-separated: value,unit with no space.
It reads 160,mmHg
